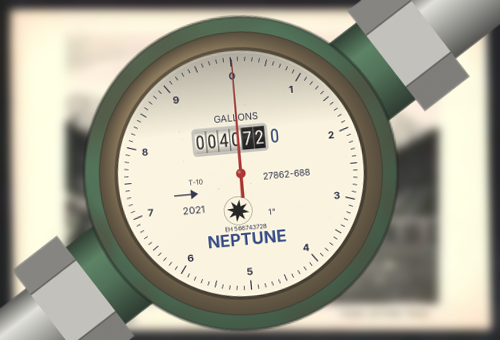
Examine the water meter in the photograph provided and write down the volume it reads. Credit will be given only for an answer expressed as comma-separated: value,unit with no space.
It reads 40720.0,gal
